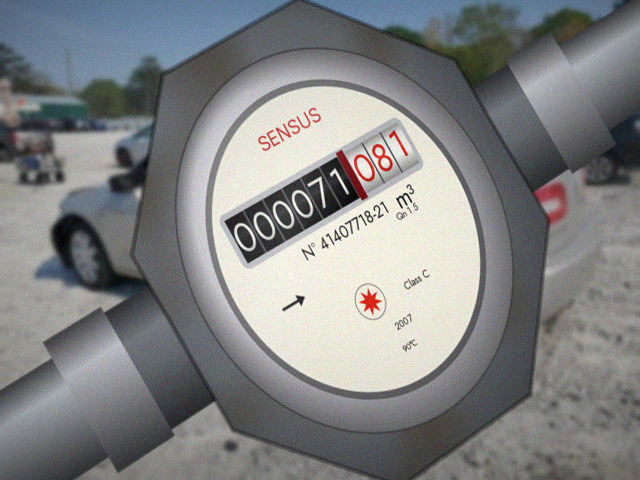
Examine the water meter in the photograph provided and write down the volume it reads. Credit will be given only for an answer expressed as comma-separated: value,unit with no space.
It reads 71.081,m³
